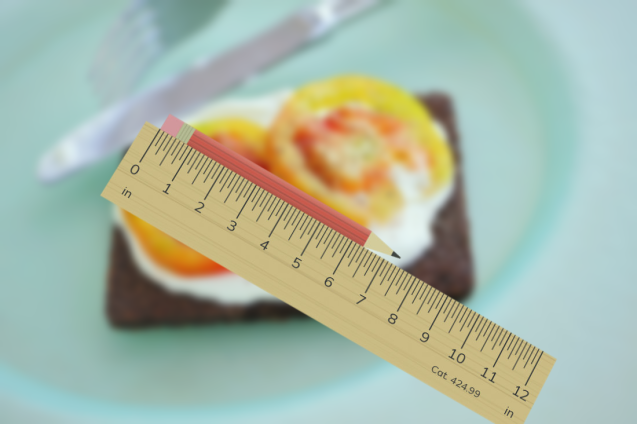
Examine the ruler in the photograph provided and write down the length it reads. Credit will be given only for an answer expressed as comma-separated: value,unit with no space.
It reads 7.375,in
